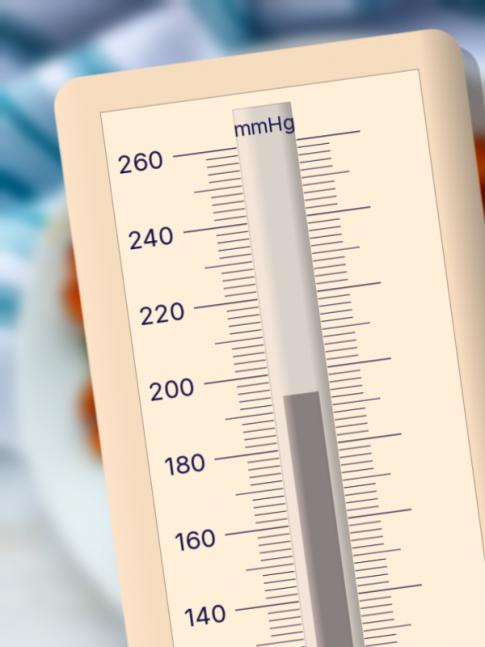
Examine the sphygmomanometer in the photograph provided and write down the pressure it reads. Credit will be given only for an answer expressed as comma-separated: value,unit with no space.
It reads 194,mmHg
